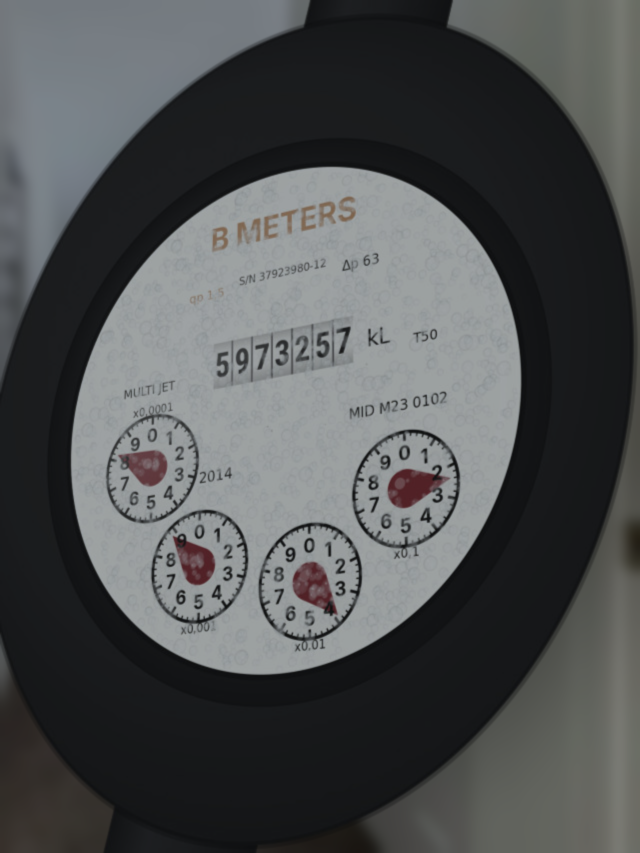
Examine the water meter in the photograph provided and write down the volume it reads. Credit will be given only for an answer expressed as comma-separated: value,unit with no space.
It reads 5973257.2388,kL
